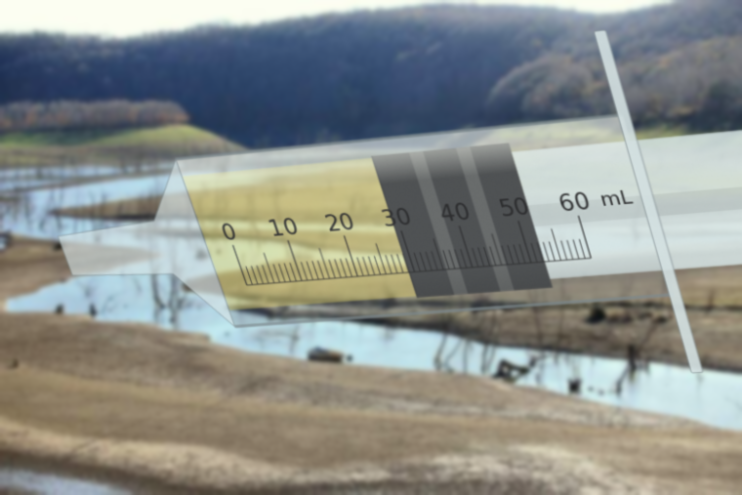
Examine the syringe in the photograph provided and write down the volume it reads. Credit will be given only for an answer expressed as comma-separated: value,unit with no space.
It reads 29,mL
